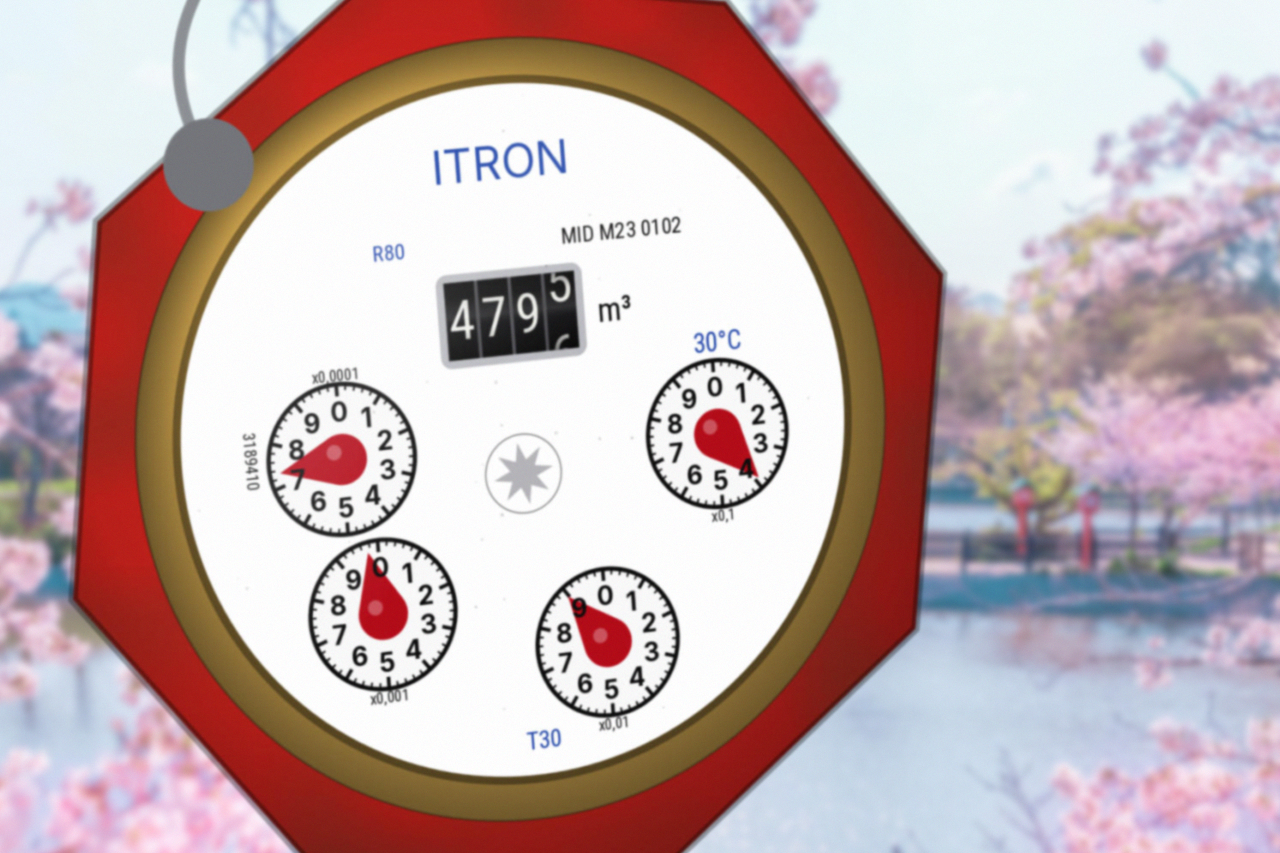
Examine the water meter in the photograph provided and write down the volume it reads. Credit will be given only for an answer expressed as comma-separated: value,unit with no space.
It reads 4795.3897,m³
